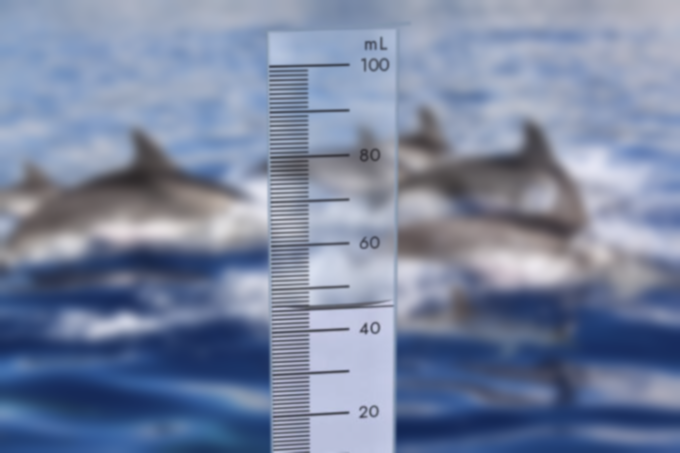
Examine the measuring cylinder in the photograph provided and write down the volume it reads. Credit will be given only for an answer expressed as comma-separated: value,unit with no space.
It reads 45,mL
